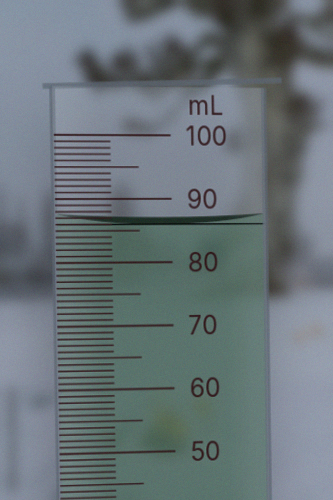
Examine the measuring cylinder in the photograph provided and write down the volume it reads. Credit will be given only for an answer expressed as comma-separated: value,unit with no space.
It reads 86,mL
